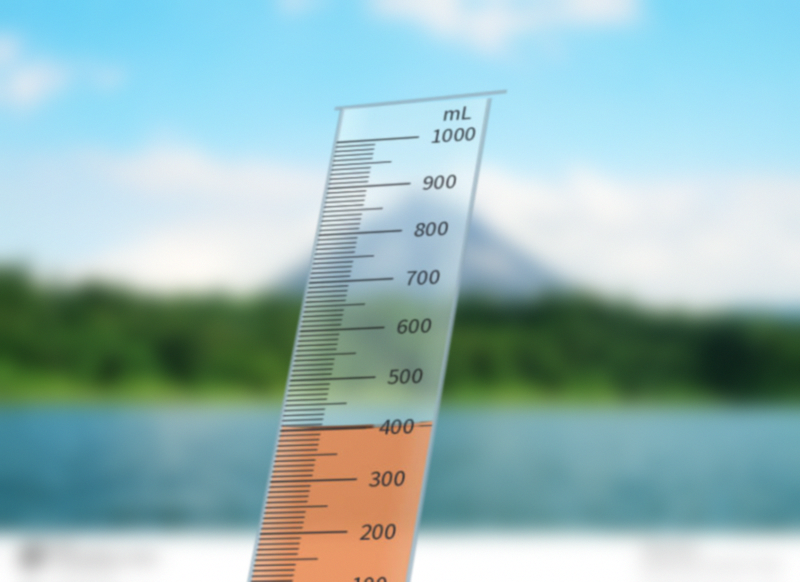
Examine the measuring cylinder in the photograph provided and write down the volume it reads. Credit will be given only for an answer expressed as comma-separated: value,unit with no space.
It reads 400,mL
